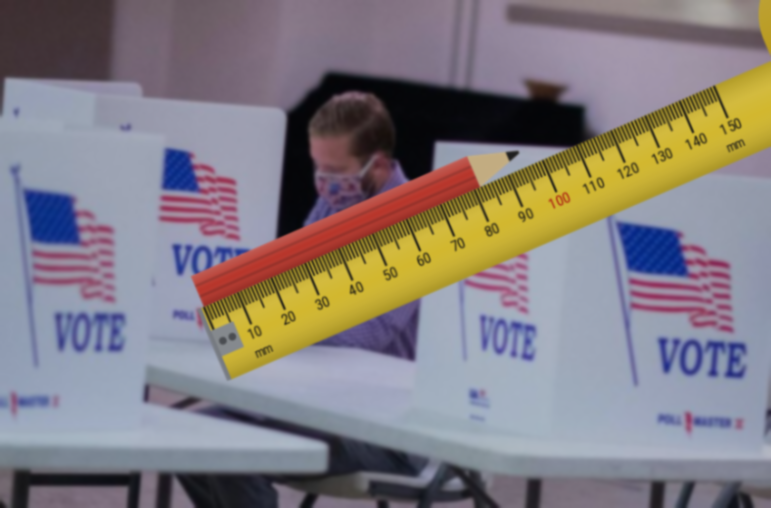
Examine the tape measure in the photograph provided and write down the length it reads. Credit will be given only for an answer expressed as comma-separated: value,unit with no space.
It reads 95,mm
